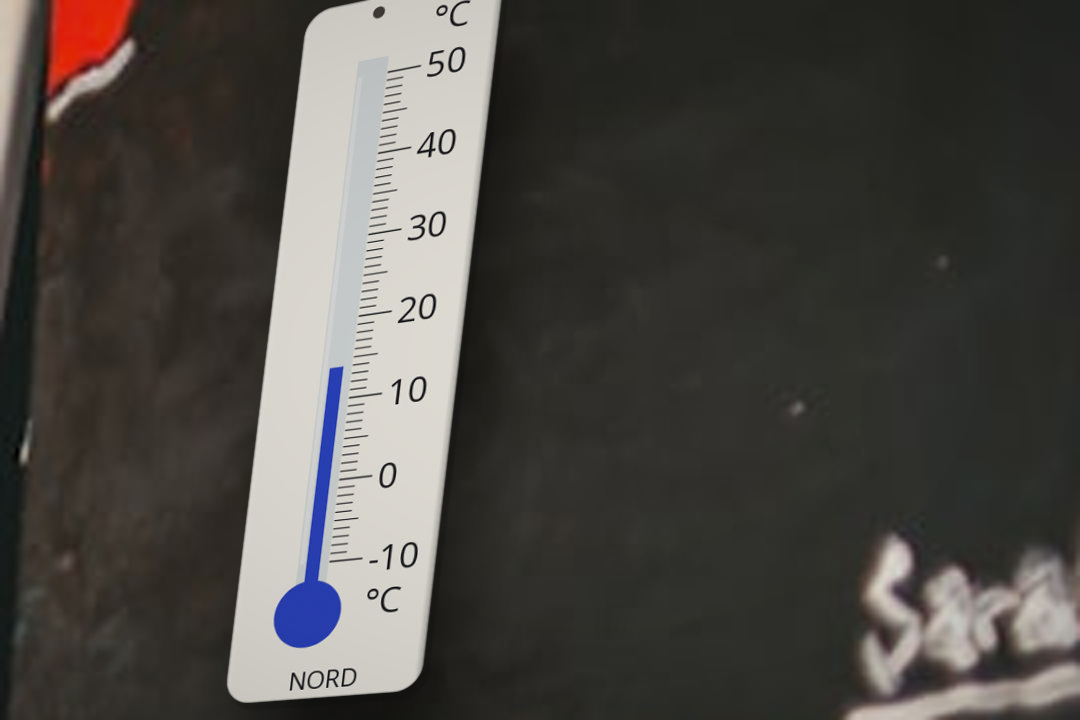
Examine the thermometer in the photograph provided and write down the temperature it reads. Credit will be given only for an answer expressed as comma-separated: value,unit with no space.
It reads 14,°C
